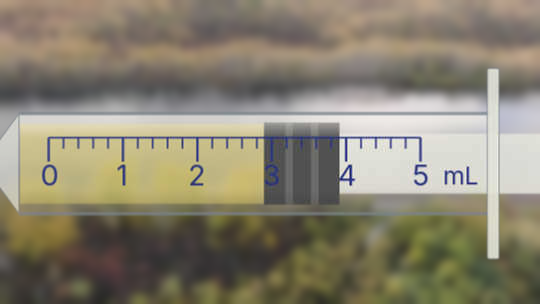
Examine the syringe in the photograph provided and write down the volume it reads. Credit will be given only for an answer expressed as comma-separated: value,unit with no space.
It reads 2.9,mL
